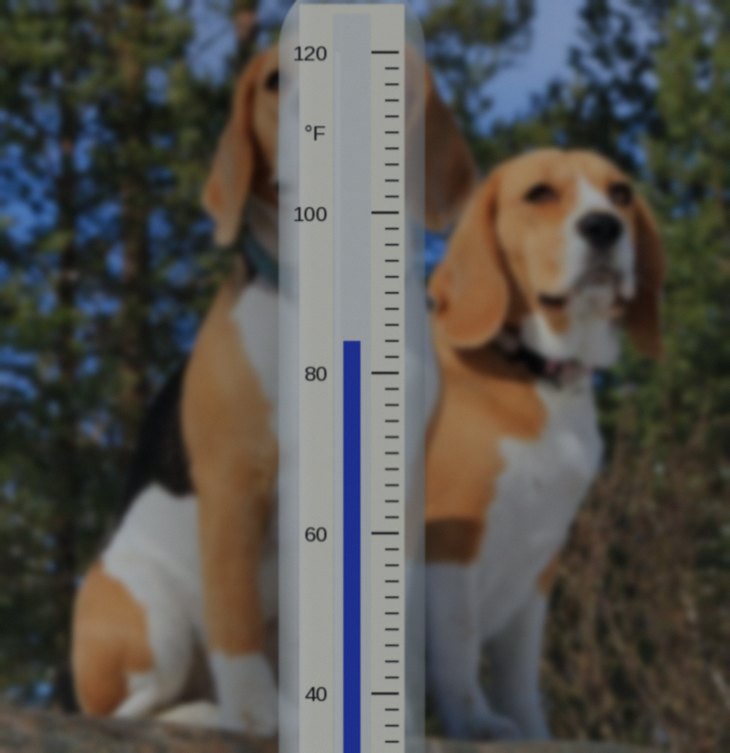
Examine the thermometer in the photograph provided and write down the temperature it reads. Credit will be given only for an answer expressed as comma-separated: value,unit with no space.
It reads 84,°F
